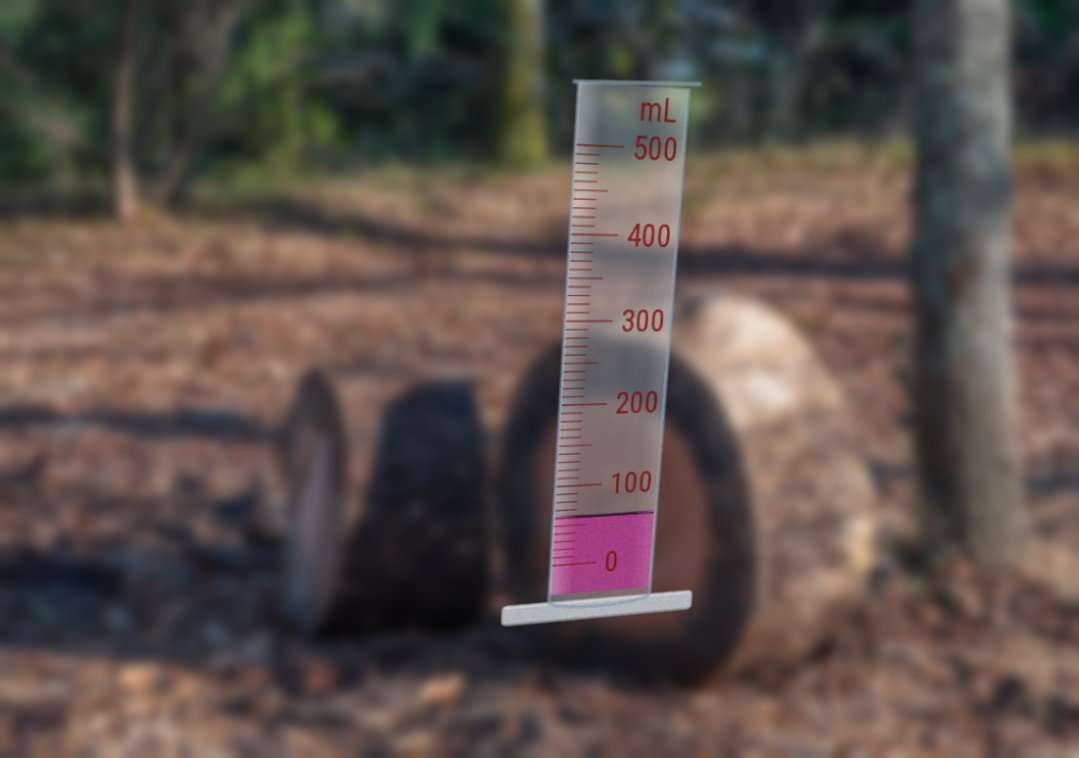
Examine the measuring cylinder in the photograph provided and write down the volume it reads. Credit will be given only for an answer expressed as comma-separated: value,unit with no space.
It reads 60,mL
